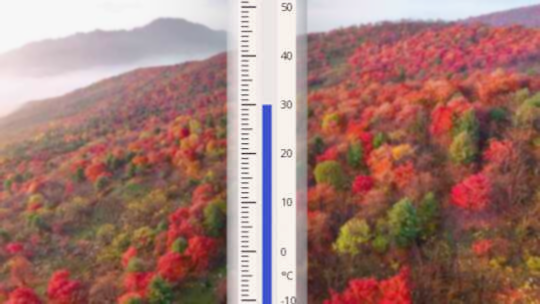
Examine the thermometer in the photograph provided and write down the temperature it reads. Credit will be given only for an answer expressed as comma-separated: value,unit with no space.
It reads 30,°C
